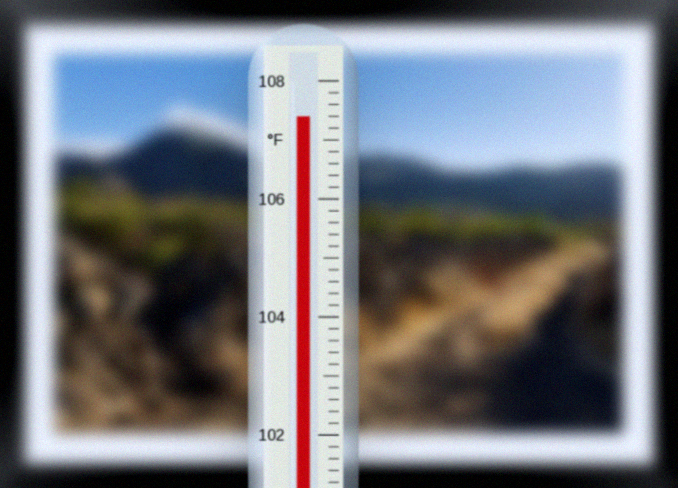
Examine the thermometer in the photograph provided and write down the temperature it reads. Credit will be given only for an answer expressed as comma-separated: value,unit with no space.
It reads 107.4,°F
